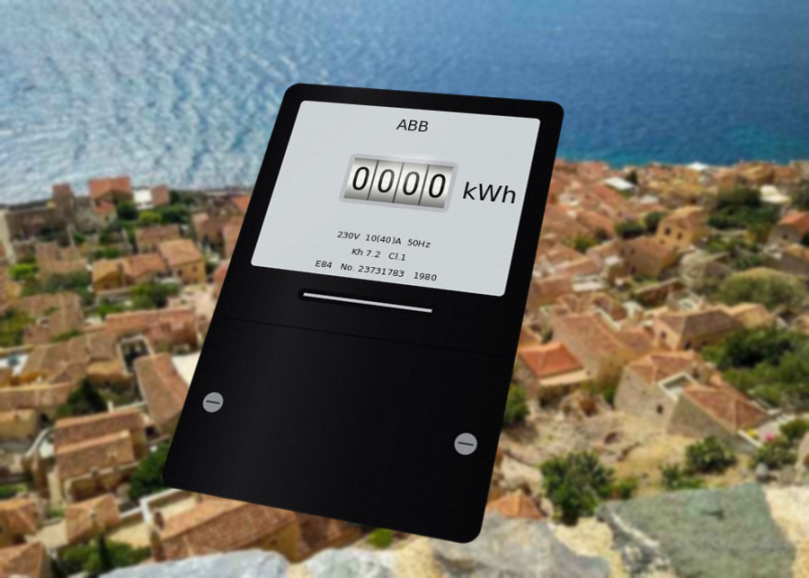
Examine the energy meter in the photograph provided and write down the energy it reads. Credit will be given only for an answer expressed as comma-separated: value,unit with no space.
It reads 0,kWh
